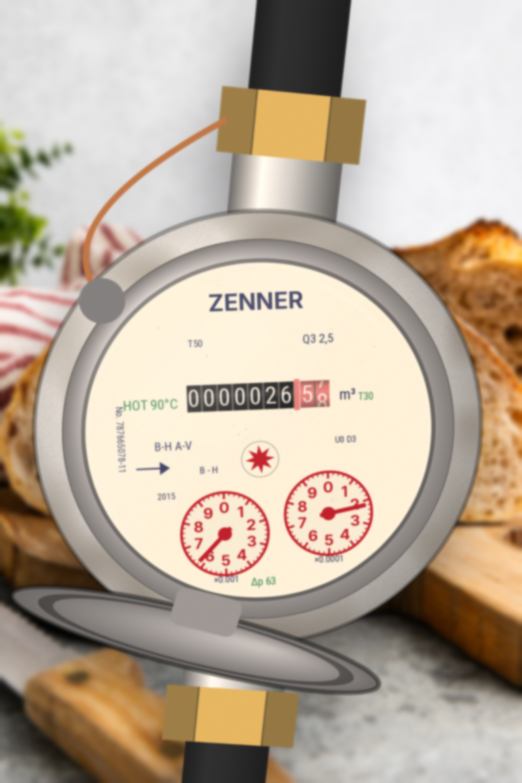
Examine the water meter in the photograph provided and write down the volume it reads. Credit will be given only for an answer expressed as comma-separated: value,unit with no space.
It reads 26.5762,m³
